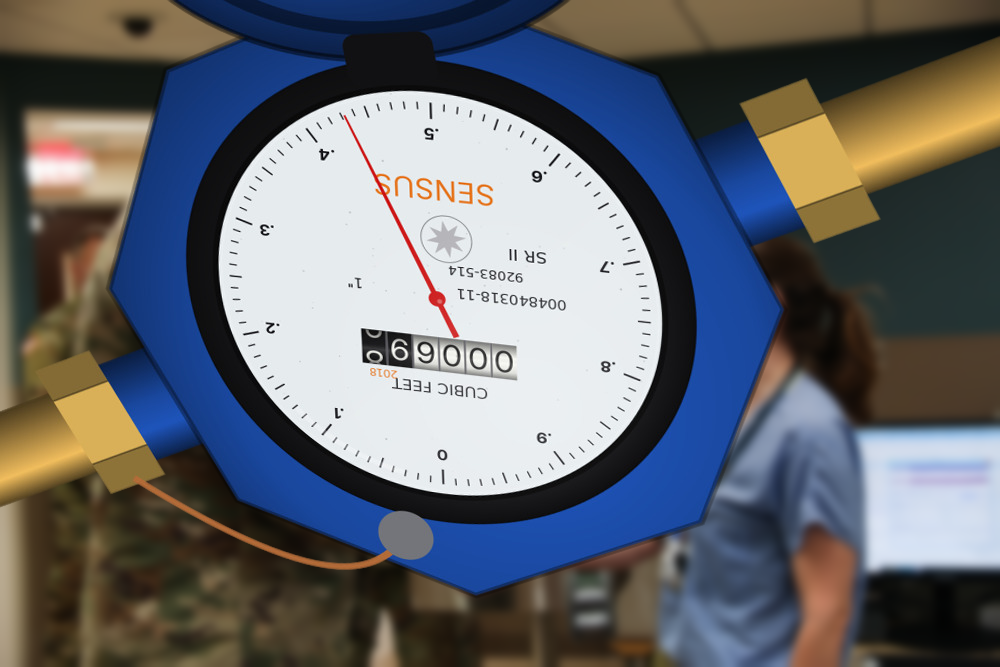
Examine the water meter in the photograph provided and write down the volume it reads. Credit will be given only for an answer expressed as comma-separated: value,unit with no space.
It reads 698.43,ft³
